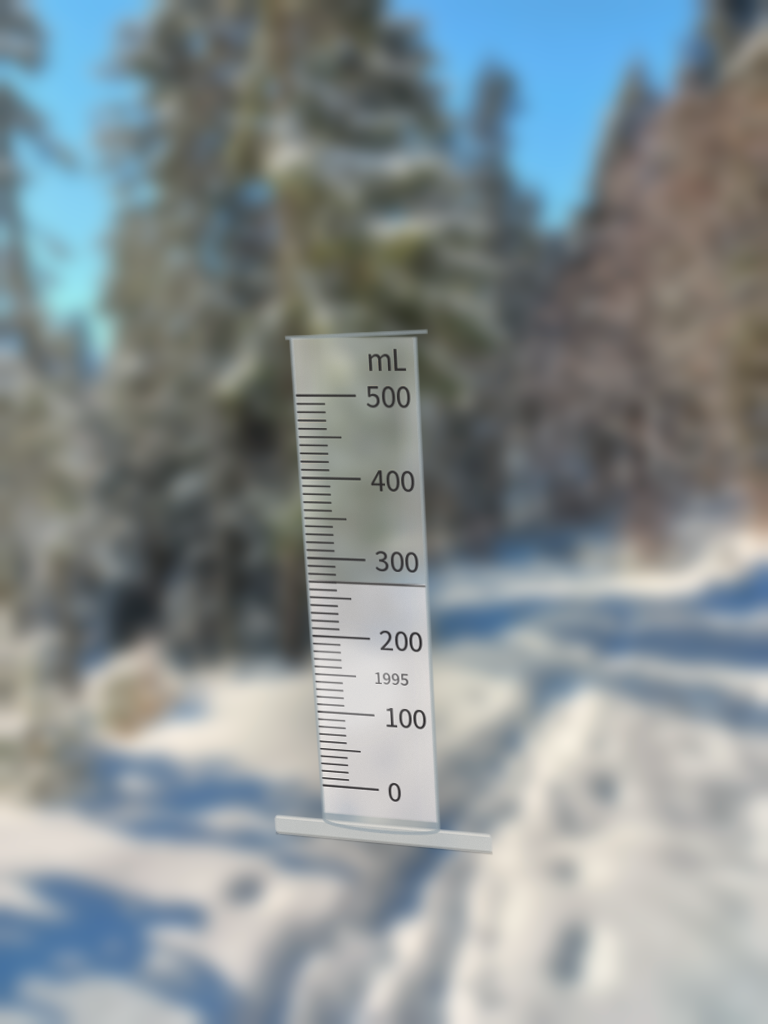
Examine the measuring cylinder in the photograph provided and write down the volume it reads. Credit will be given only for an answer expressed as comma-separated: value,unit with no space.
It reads 270,mL
